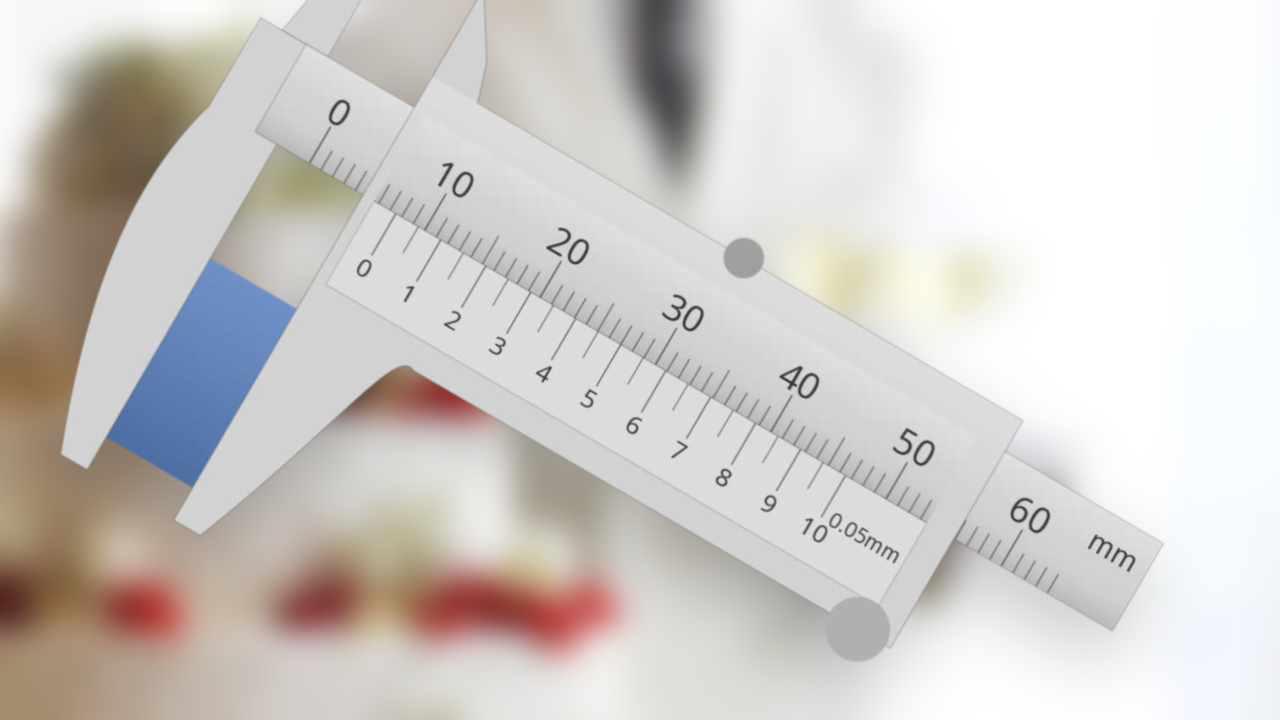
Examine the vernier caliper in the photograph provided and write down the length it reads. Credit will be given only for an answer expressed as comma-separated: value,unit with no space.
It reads 7.5,mm
